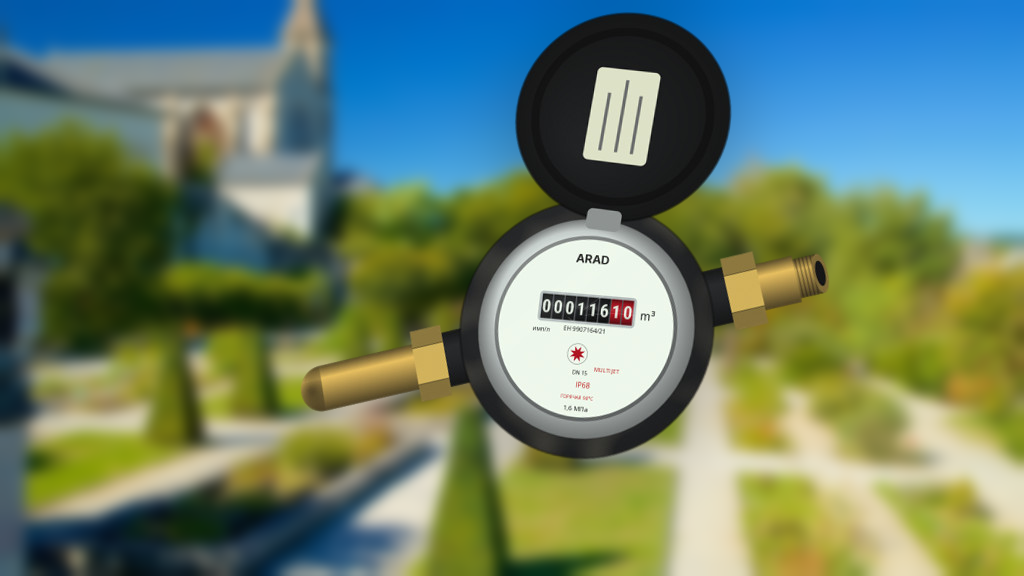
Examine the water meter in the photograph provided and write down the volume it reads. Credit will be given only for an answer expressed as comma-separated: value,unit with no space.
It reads 116.10,m³
